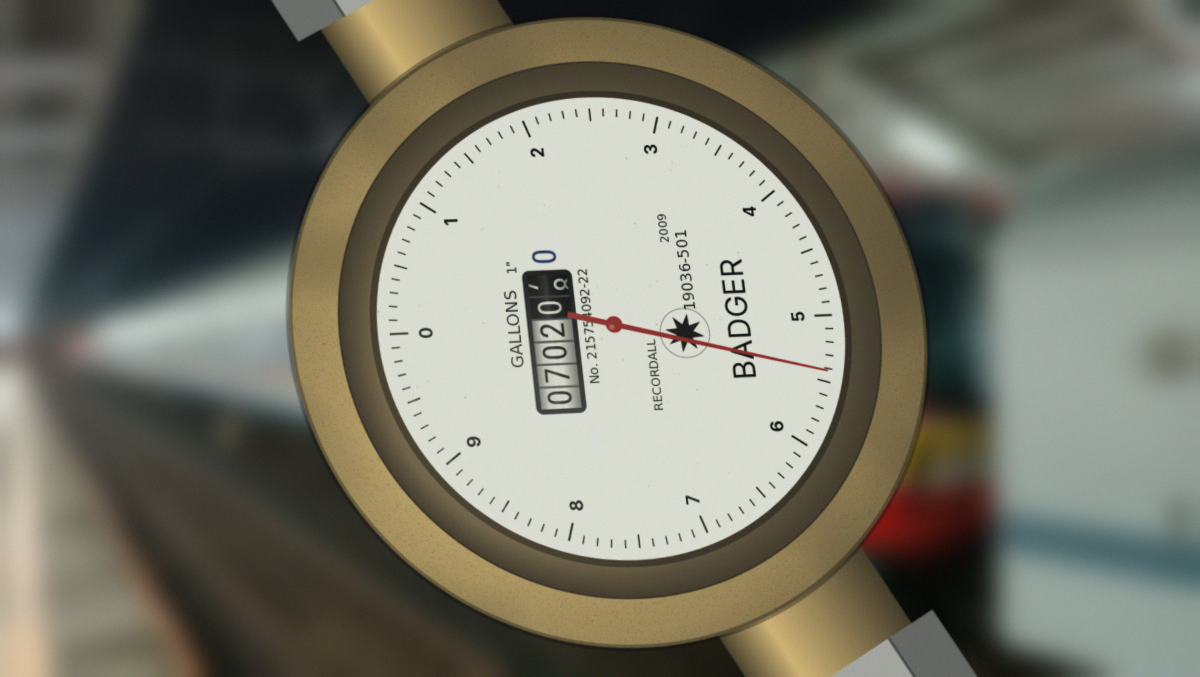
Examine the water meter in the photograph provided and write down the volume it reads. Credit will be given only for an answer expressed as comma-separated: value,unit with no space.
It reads 702075.4,gal
